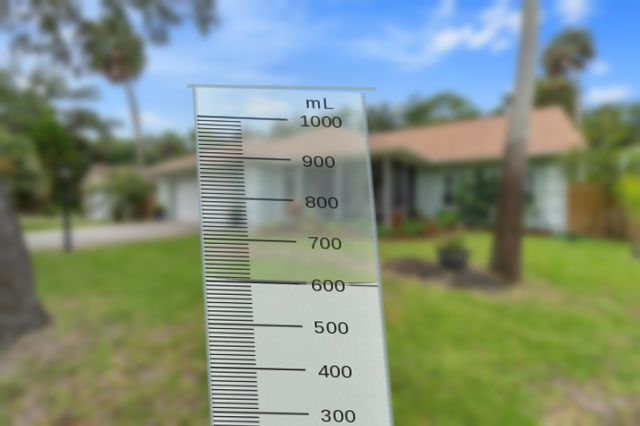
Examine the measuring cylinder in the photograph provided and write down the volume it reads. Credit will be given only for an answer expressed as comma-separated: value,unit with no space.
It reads 600,mL
